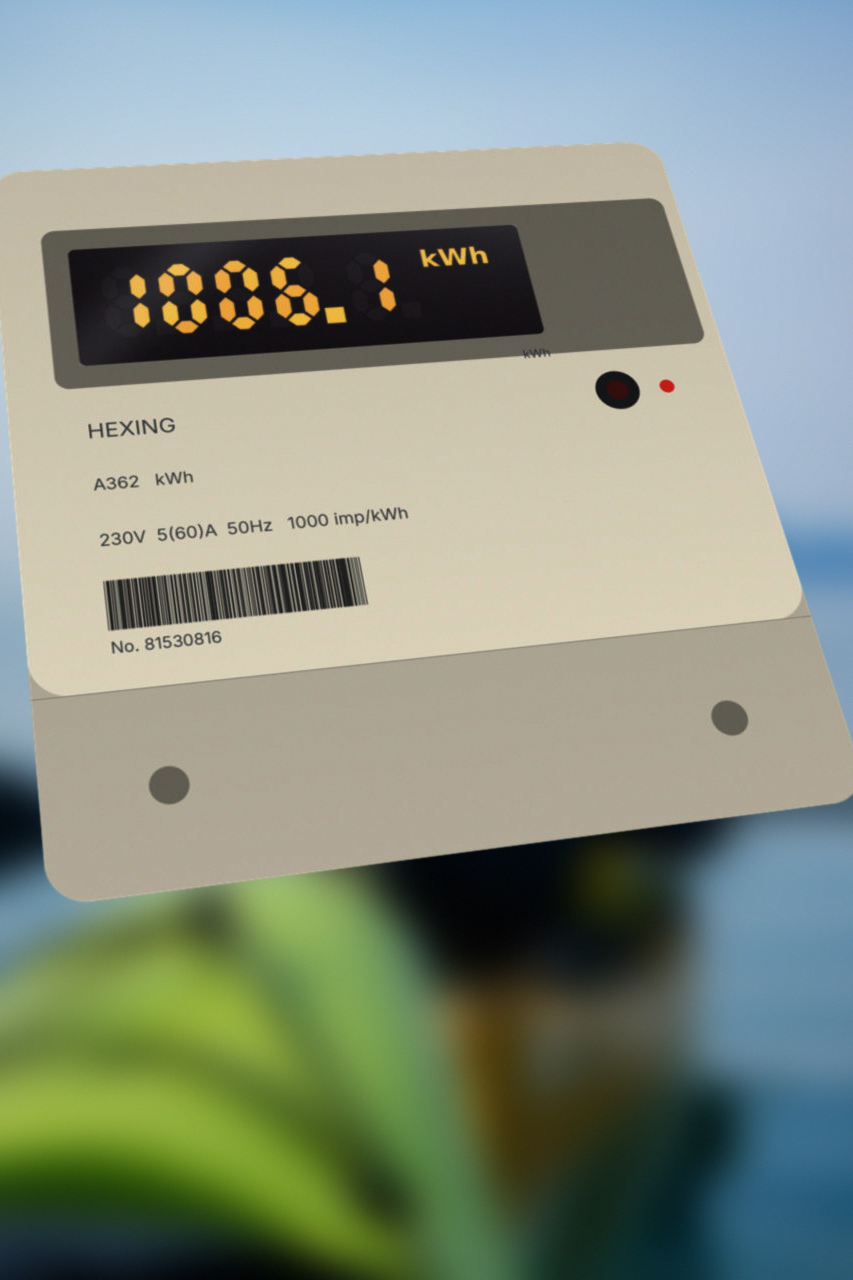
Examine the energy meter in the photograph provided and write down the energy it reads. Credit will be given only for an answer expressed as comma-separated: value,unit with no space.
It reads 1006.1,kWh
